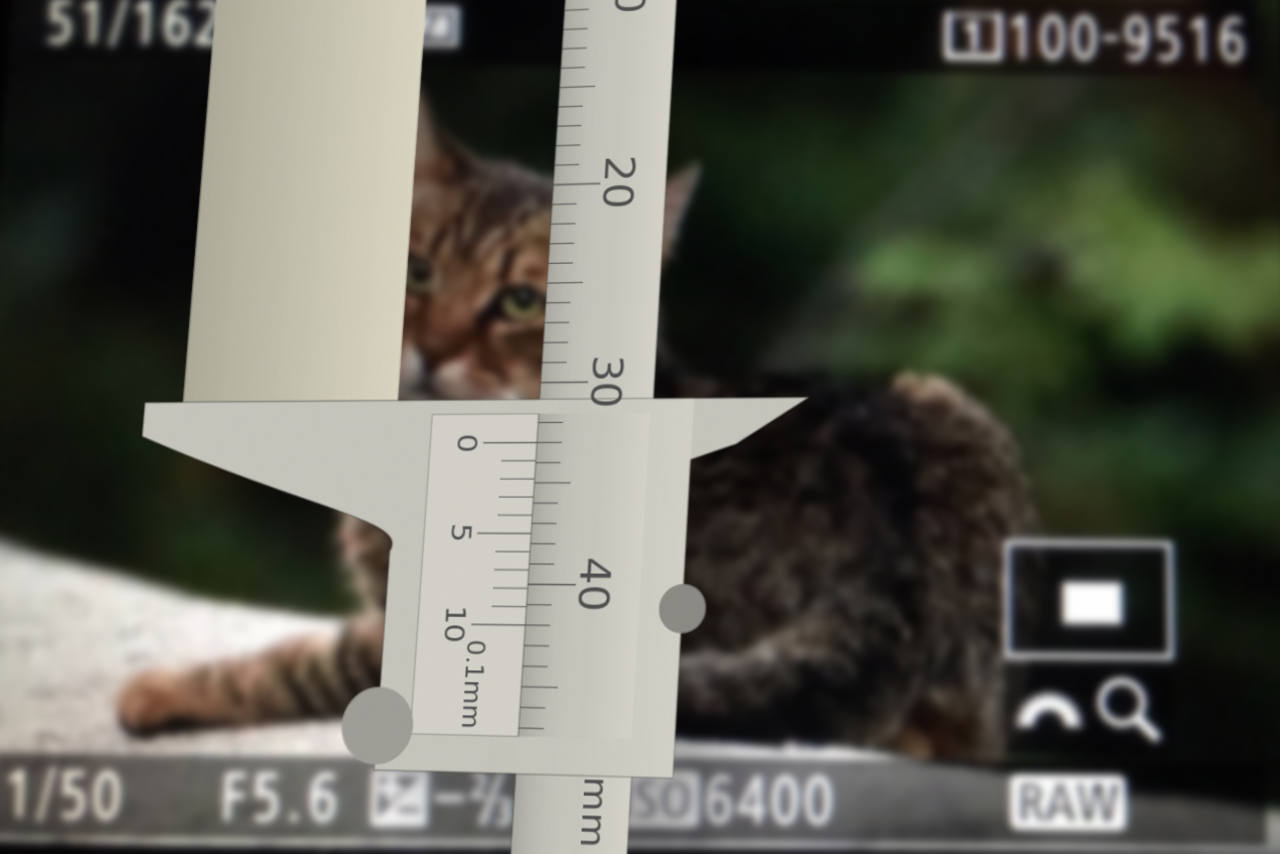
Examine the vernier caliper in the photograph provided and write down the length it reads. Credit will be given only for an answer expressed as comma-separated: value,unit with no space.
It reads 33.0,mm
